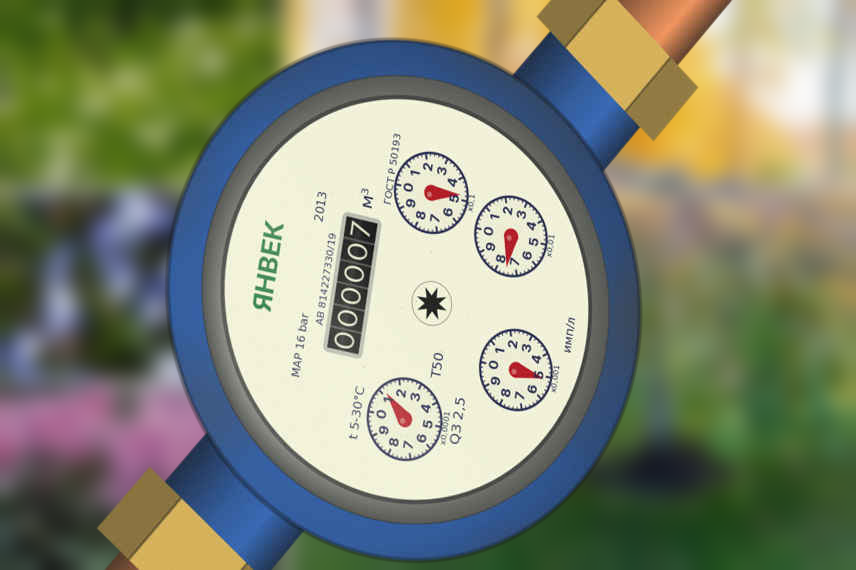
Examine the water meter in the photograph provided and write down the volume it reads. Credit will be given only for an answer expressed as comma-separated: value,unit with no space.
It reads 7.4751,m³
